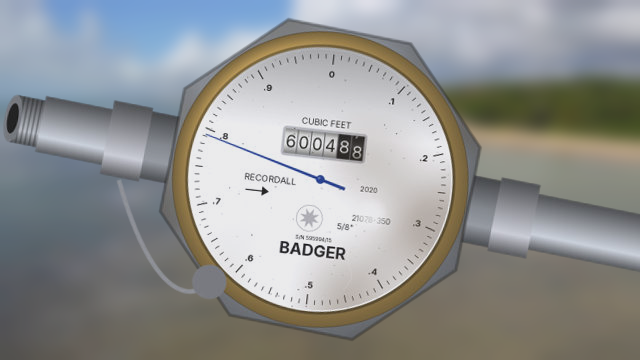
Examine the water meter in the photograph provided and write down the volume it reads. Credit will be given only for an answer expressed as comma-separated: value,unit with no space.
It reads 600487.79,ft³
